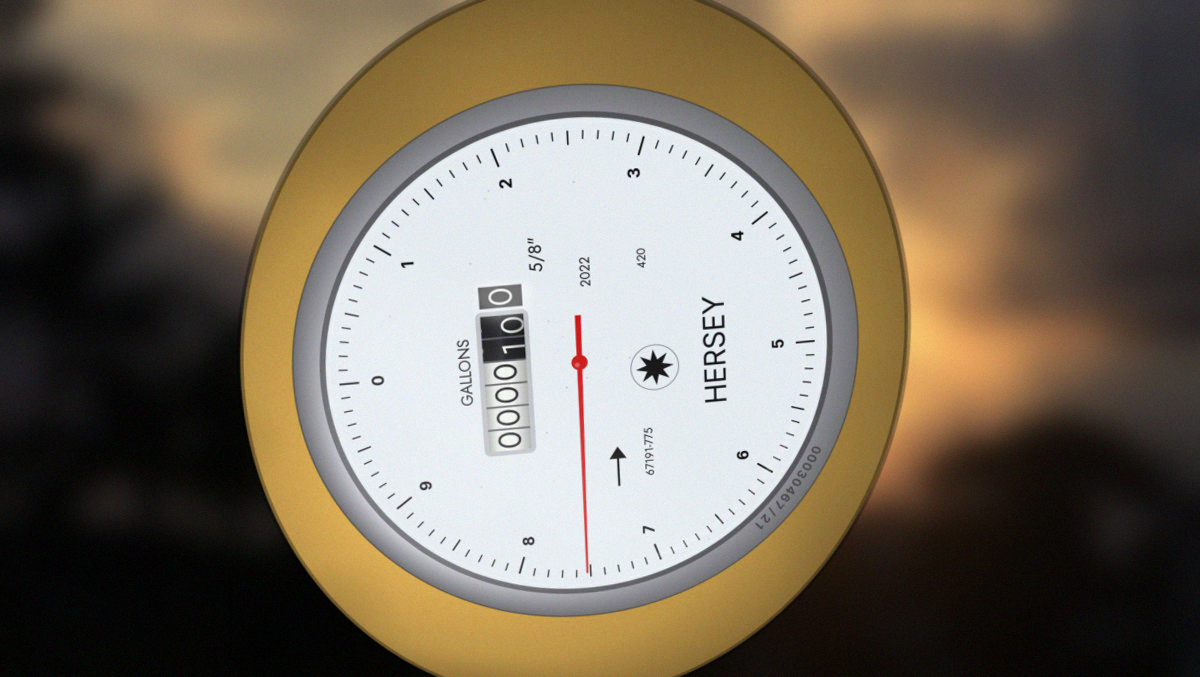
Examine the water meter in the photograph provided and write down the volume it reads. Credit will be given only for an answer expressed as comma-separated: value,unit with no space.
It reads 97.5,gal
